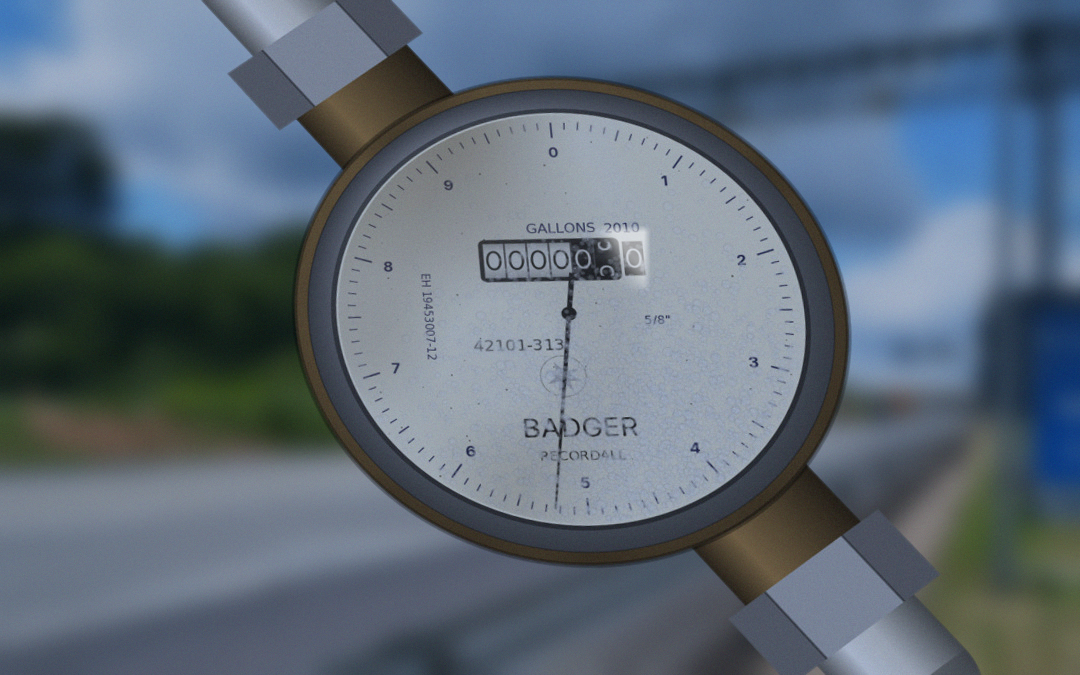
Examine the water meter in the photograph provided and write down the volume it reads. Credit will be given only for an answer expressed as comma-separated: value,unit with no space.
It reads 85.2,gal
